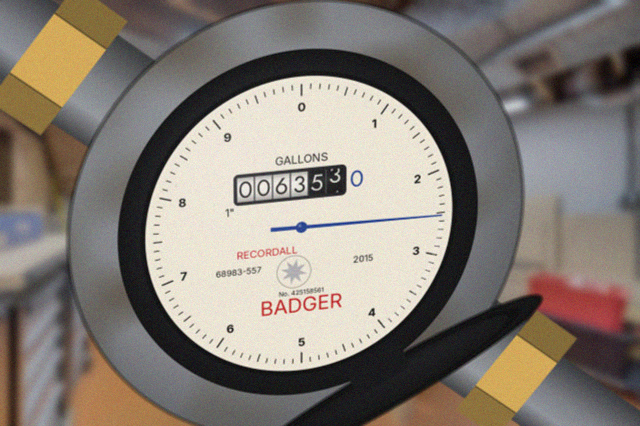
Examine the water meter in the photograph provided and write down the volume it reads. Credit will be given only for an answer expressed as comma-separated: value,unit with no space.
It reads 63532.5,gal
